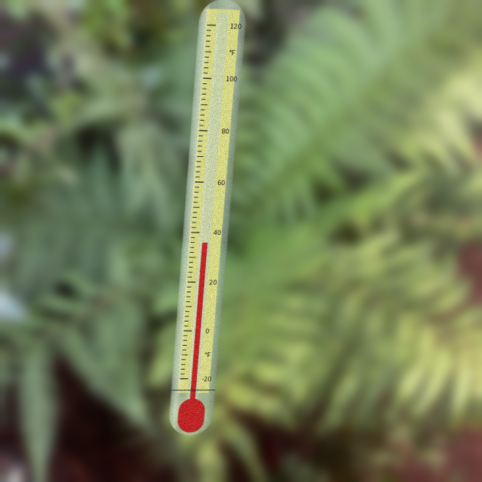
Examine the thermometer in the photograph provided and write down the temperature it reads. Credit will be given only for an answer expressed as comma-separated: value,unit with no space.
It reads 36,°F
